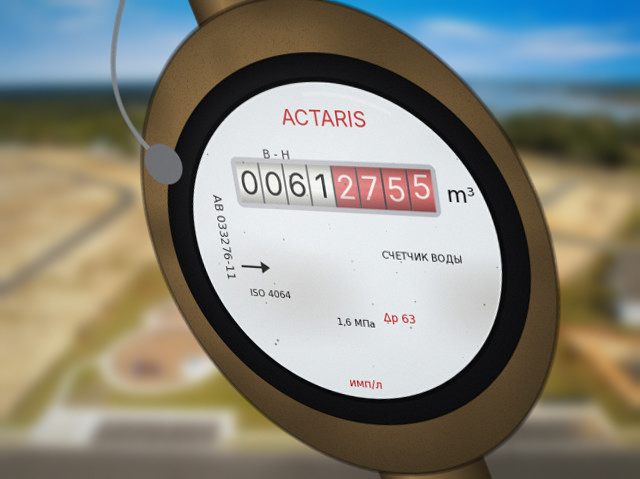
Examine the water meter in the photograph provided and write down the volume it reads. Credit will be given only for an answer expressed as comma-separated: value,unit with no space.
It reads 61.2755,m³
